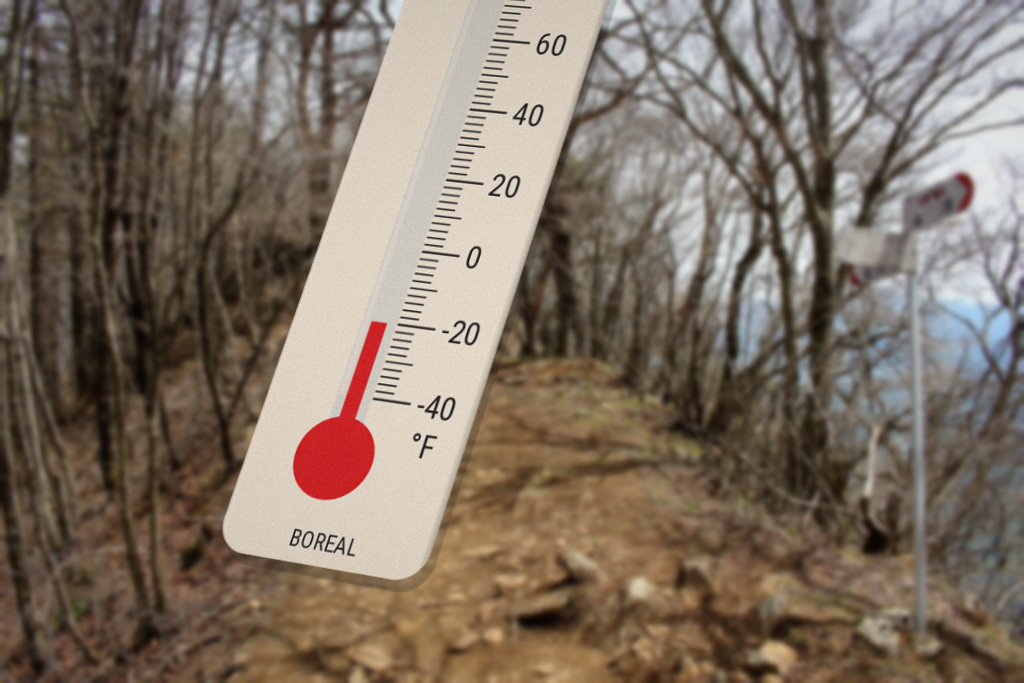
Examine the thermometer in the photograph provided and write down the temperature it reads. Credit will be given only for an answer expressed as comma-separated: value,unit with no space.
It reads -20,°F
